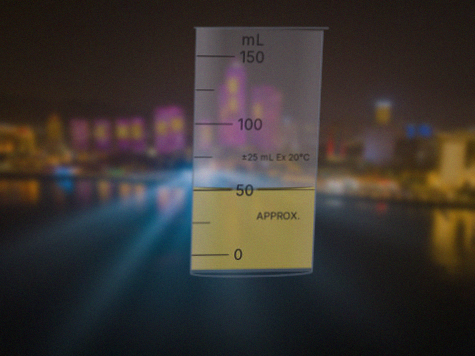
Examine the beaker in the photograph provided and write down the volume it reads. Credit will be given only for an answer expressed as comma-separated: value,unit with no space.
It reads 50,mL
